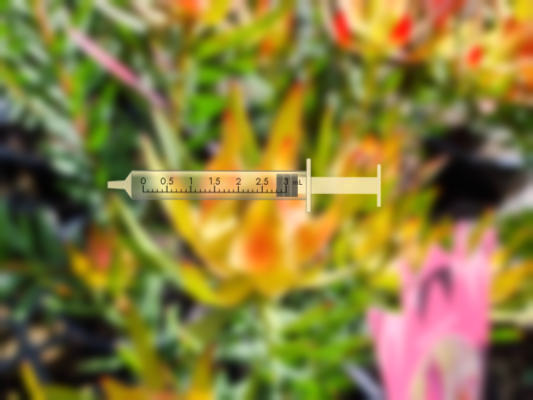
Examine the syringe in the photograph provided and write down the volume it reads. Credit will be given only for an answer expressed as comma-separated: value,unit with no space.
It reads 2.8,mL
